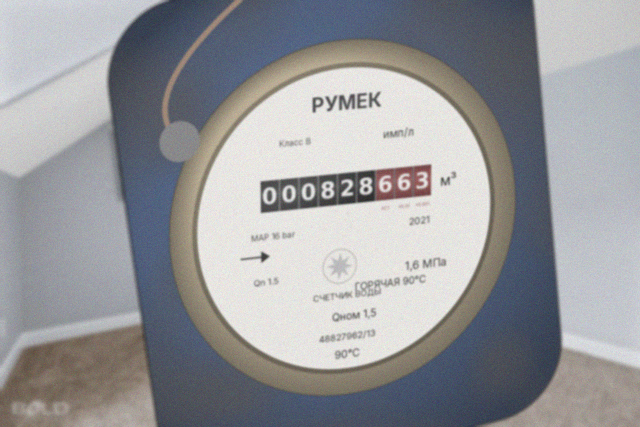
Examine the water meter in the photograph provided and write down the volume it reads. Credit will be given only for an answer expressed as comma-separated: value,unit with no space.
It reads 828.663,m³
